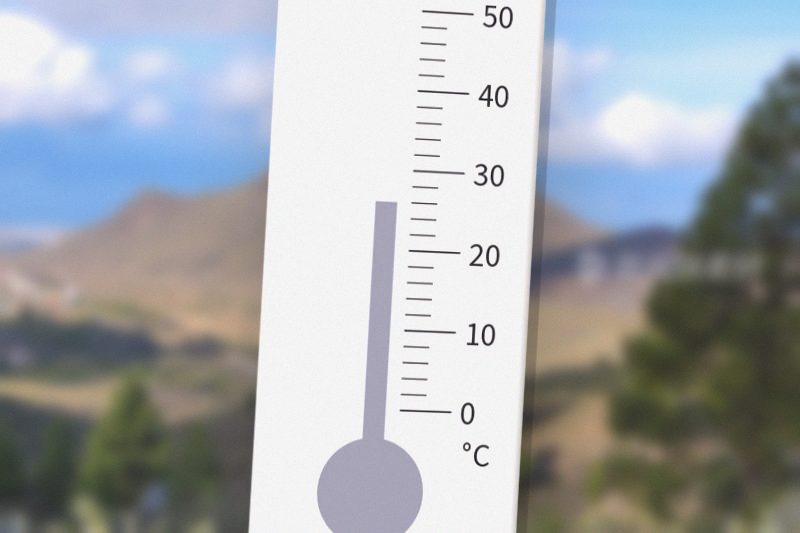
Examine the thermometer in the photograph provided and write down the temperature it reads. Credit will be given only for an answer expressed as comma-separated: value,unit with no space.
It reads 26,°C
